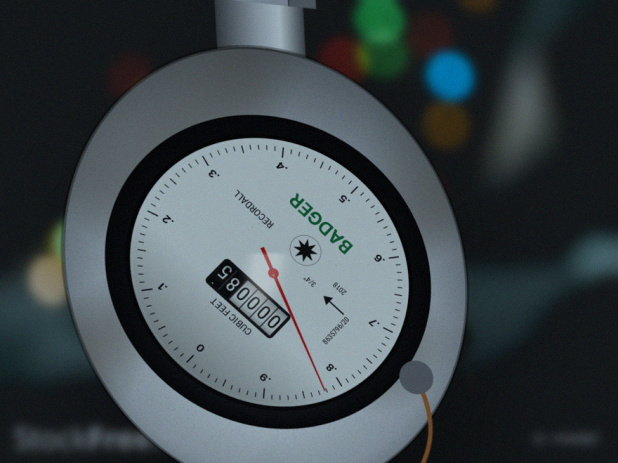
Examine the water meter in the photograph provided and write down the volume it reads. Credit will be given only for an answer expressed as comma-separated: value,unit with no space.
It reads 84.82,ft³
